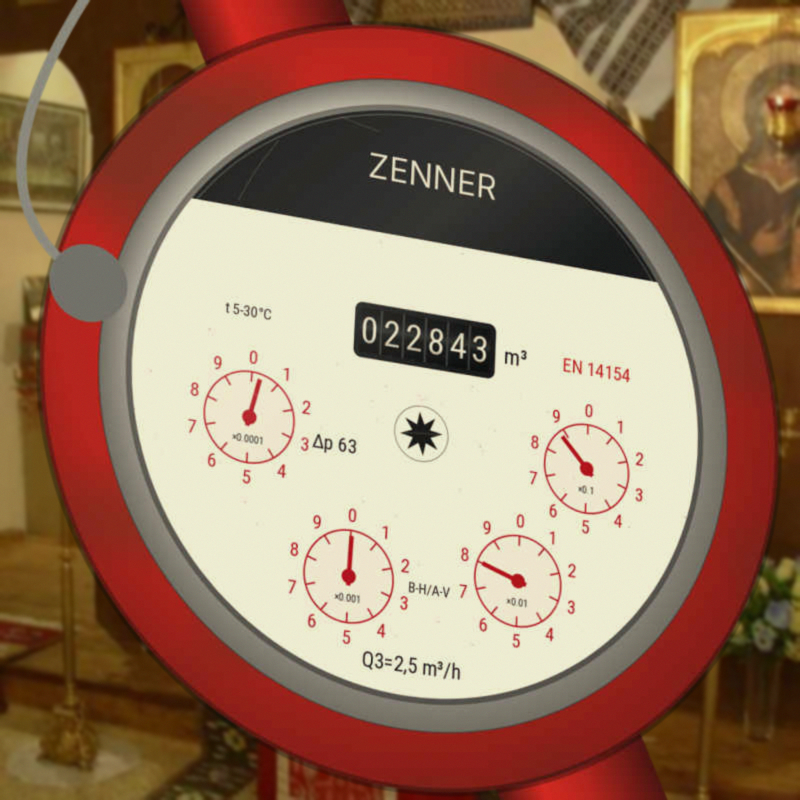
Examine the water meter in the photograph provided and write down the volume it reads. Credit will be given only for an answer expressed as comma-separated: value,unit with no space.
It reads 22843.8800,m³
